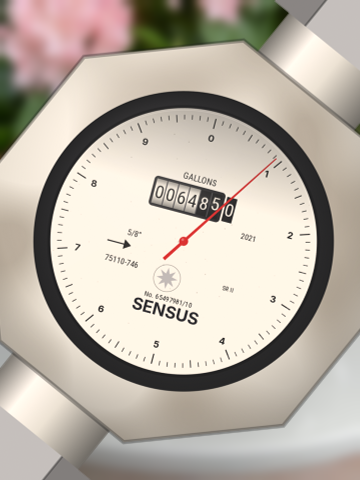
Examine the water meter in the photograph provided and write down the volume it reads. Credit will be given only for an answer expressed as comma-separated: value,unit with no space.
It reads 64850.9,gal
